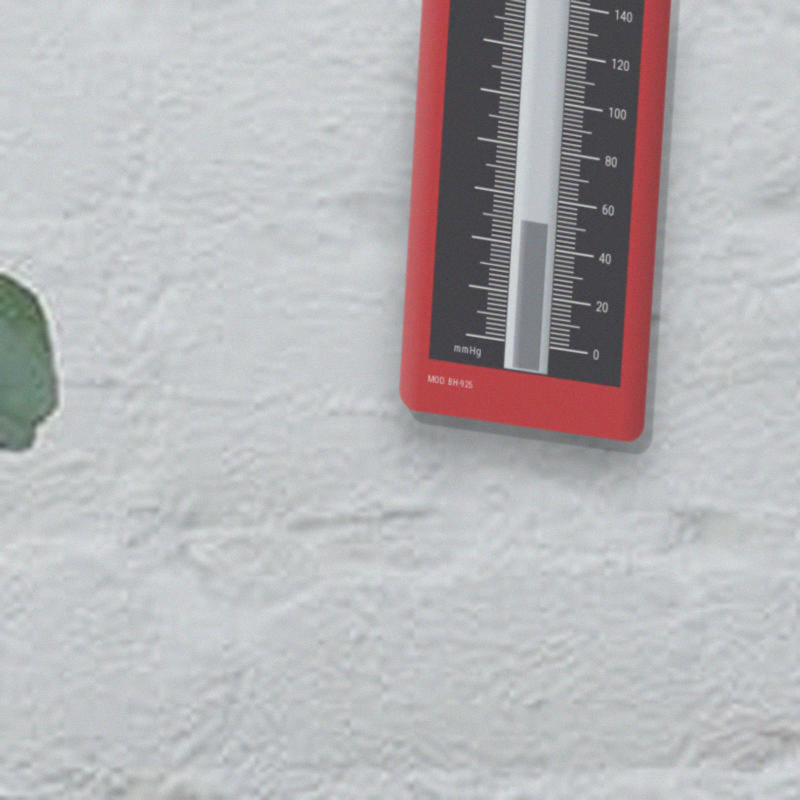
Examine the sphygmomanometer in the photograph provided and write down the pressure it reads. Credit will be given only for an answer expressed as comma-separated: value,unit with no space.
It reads 50,mmHg
